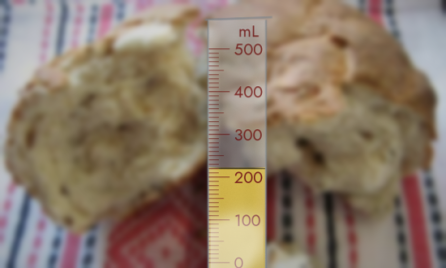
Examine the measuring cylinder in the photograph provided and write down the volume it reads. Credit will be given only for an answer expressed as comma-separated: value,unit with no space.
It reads 220,mL
